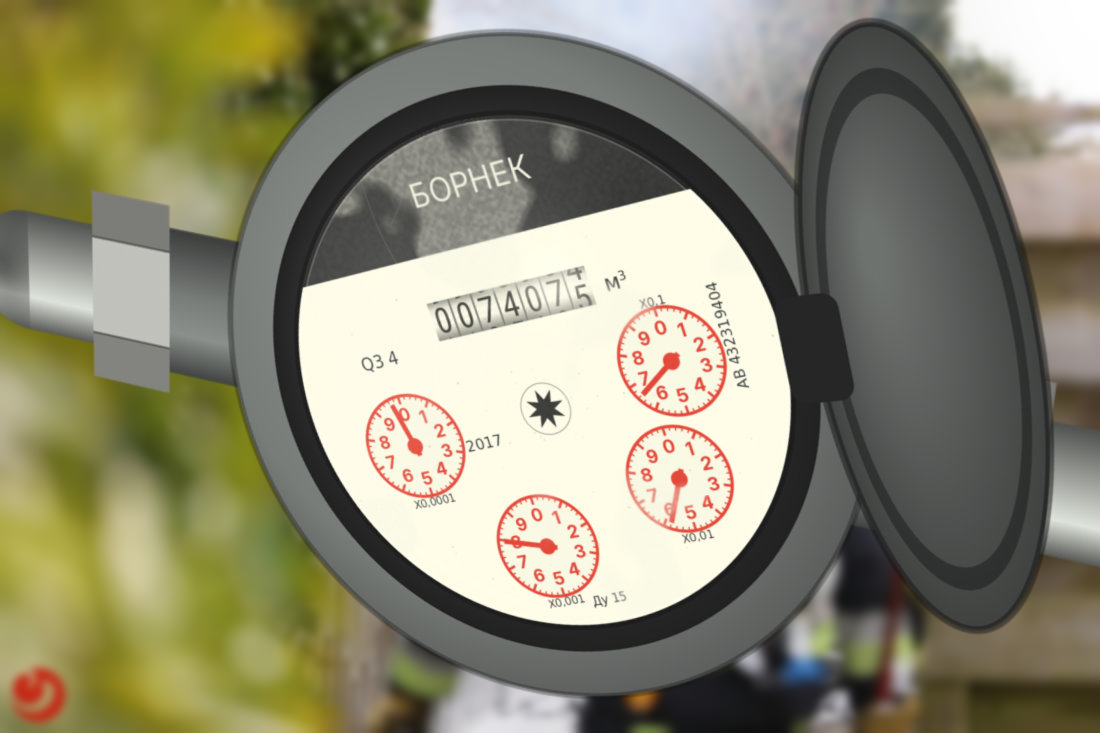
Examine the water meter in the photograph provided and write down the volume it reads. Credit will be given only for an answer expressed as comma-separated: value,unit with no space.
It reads 74074.6579,m³
